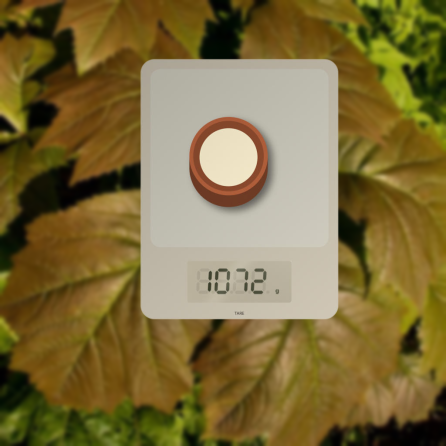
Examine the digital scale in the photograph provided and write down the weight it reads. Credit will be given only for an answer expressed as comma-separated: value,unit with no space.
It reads 1072,g
